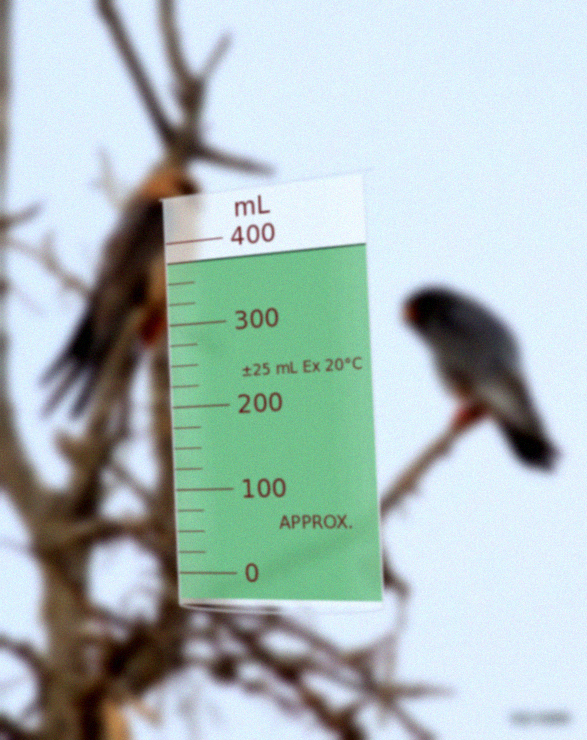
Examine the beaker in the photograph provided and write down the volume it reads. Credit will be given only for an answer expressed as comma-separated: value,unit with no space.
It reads 375,mL
